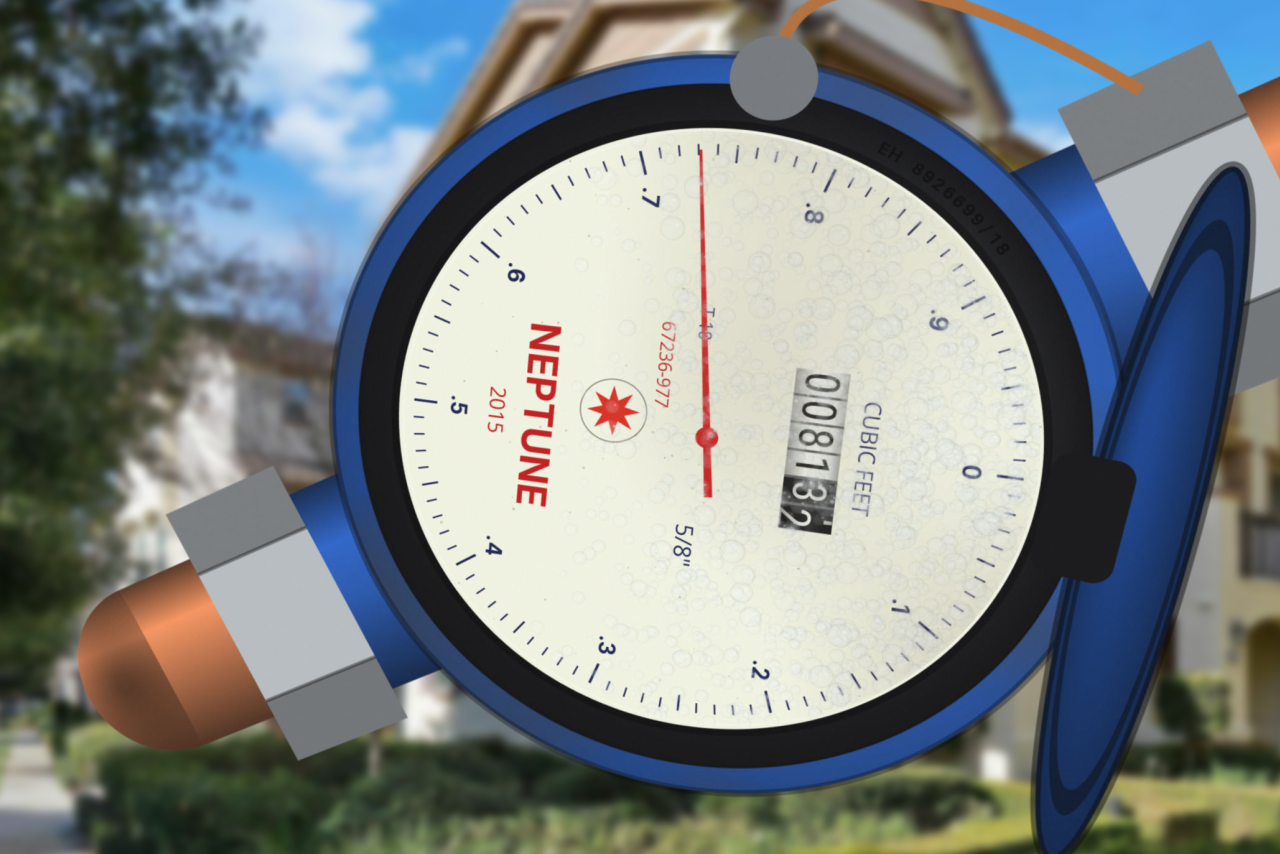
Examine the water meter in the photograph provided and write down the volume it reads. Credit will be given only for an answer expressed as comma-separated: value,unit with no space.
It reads 8131.73,ft³
